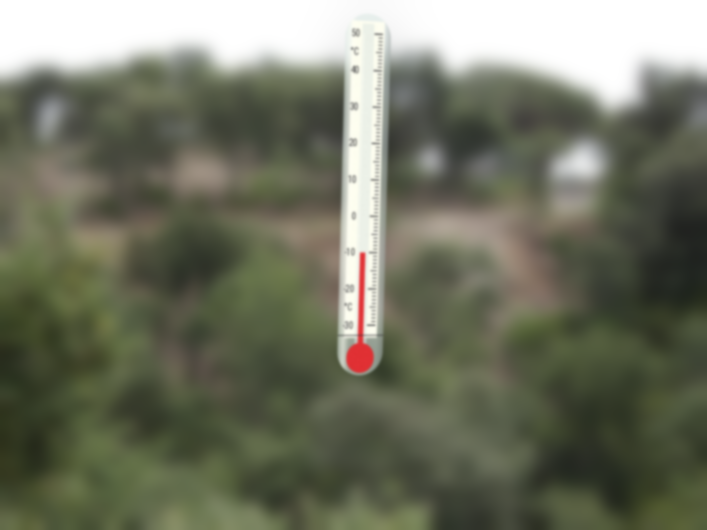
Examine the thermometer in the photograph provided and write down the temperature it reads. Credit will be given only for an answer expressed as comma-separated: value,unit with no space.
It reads -10,°C
